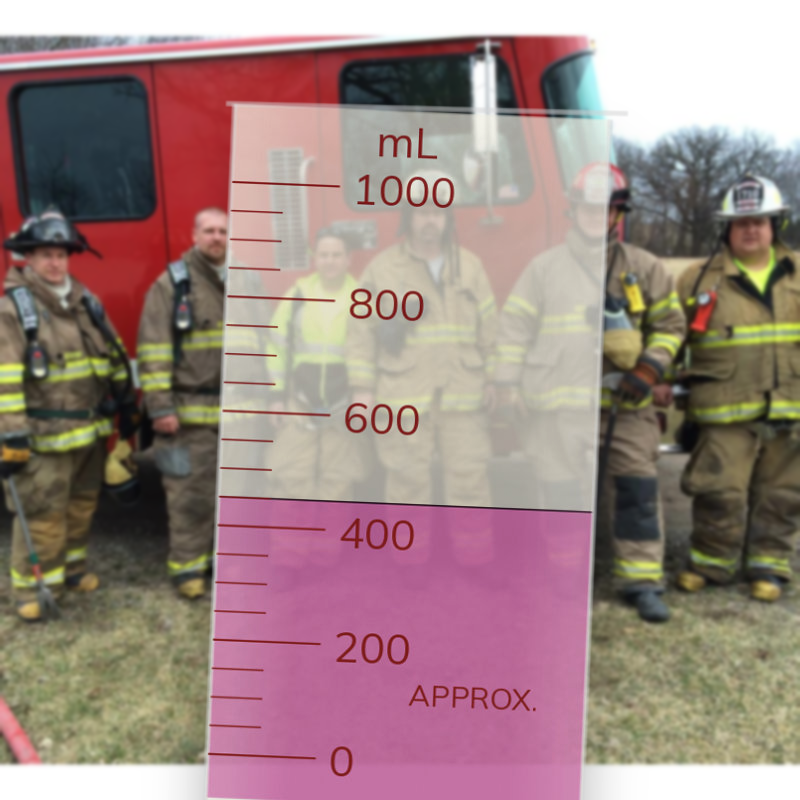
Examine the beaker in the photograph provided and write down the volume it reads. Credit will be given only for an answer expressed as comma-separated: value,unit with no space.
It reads 450,mL
